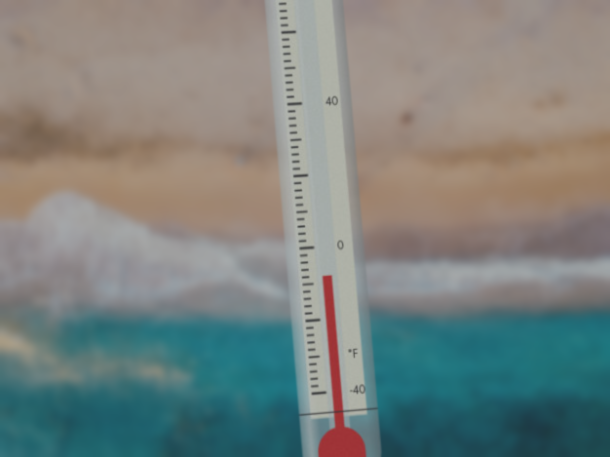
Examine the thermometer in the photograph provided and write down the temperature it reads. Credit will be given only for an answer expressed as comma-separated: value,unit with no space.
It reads -8,°F
